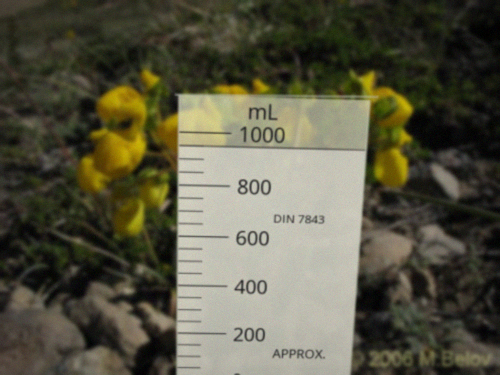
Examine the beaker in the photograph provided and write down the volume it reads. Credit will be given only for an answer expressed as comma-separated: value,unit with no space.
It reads 950,mL
